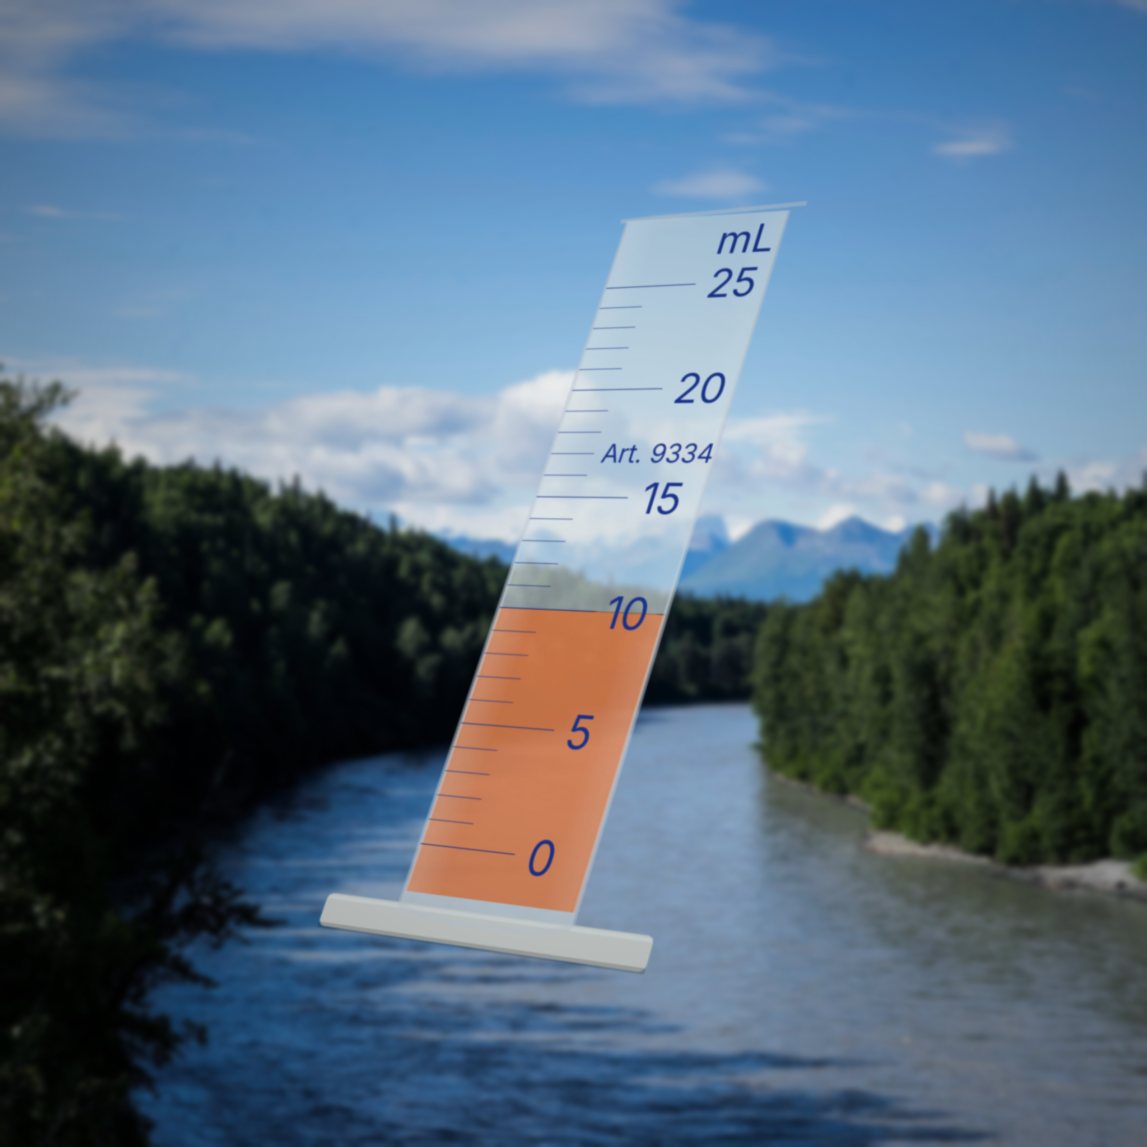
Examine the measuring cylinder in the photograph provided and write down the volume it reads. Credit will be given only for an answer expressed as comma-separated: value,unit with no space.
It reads 10,mL
